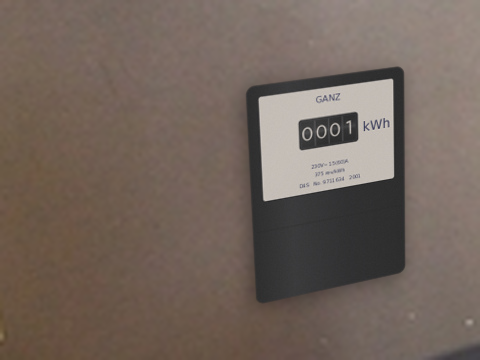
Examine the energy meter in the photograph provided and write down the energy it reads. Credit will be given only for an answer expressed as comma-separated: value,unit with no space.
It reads 1,kWh
